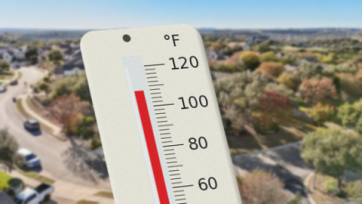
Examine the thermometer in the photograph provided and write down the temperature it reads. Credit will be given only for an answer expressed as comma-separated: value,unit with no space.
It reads 108,°F
